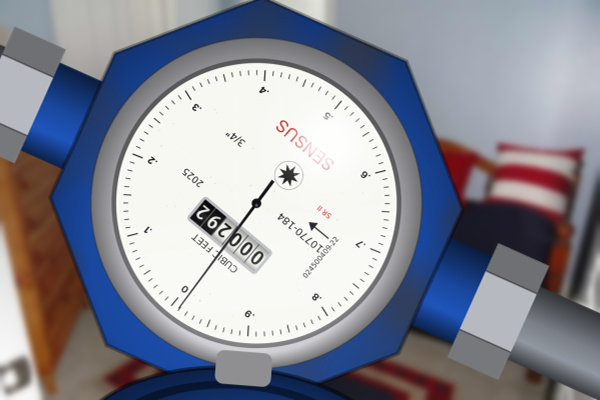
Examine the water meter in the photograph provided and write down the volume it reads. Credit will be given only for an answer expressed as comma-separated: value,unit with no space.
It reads 291.99,ft³
